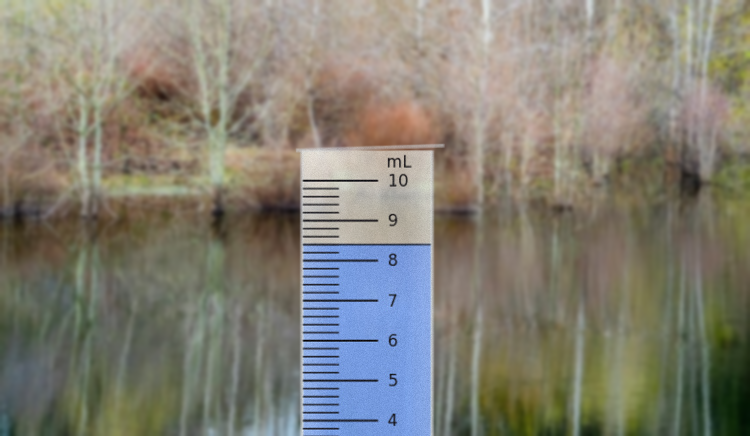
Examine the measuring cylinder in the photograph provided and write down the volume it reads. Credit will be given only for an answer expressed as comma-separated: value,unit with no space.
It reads 8.4,mL
